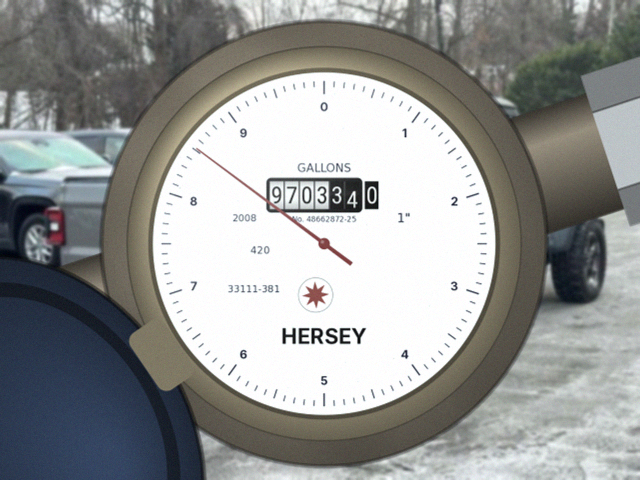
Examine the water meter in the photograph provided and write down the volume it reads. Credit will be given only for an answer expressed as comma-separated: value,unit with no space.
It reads 9703338.5,gal
